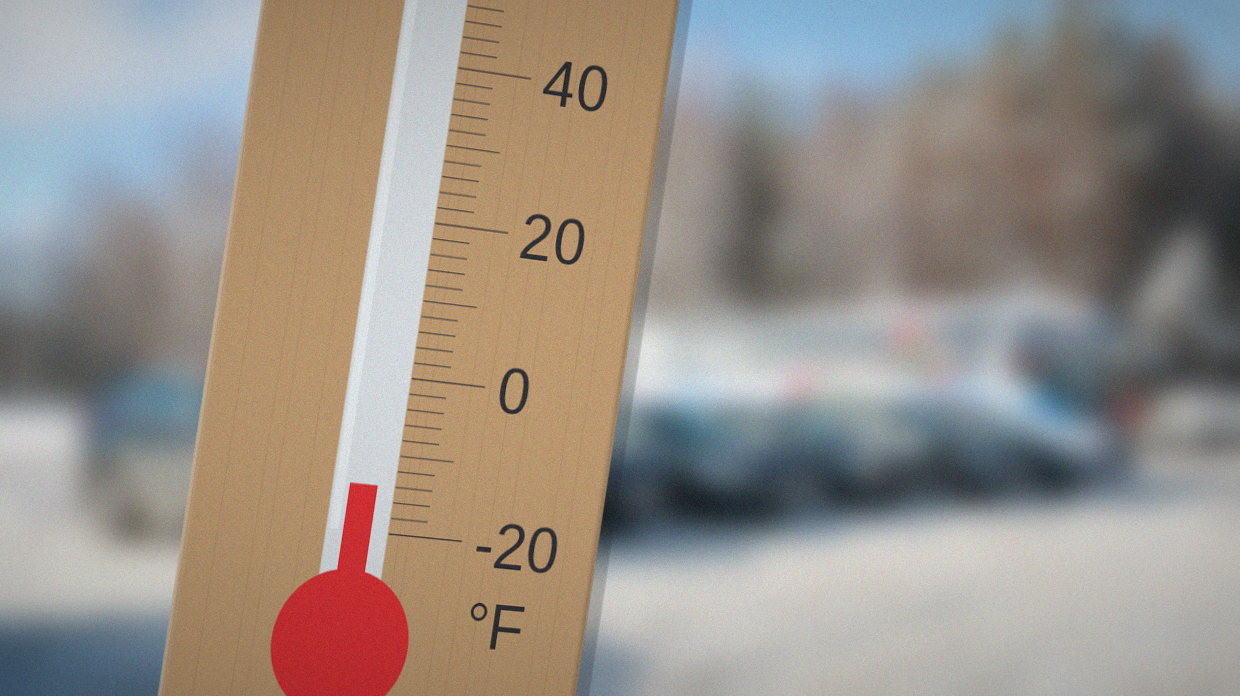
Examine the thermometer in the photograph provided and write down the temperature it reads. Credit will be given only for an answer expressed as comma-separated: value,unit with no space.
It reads -14,°F
